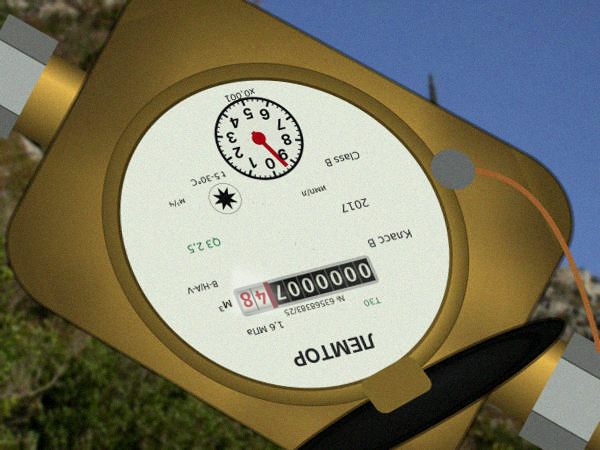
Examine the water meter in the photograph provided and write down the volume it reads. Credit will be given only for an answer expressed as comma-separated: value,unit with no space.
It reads 7.479,m³
